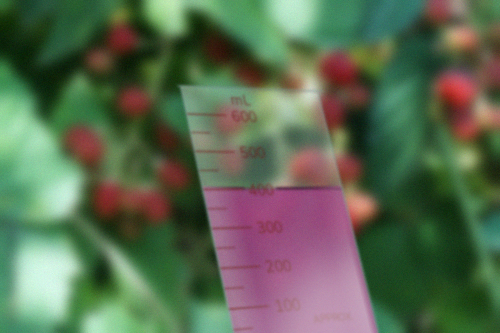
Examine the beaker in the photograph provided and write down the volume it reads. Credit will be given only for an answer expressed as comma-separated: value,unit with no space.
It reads 400,mL
